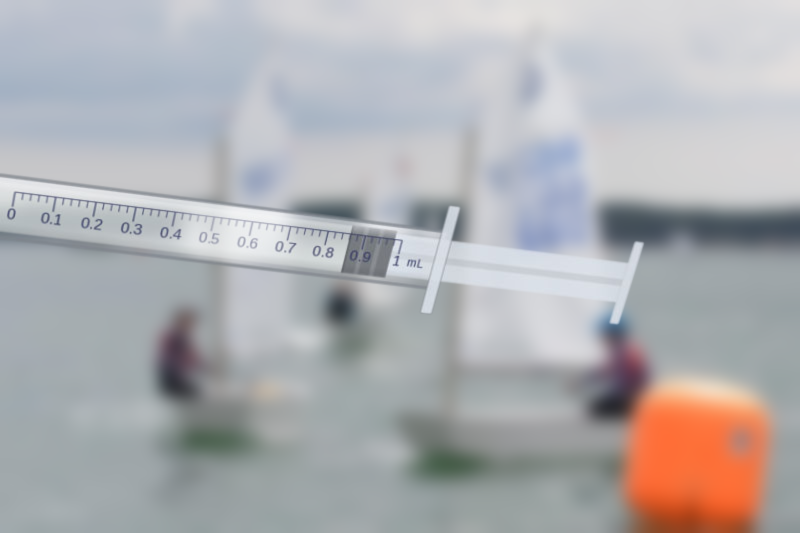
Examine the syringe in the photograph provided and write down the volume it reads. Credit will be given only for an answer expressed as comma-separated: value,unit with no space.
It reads 0.86,mL
